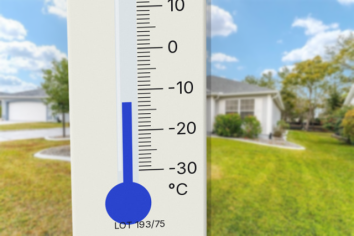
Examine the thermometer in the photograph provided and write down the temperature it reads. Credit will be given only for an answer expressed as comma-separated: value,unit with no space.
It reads -13,°C
